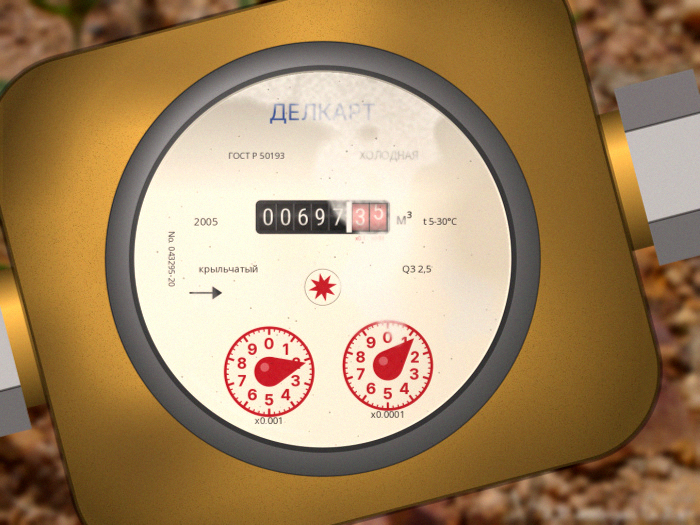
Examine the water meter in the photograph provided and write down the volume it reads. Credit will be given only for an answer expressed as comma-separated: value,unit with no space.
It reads 697.3521,m³
